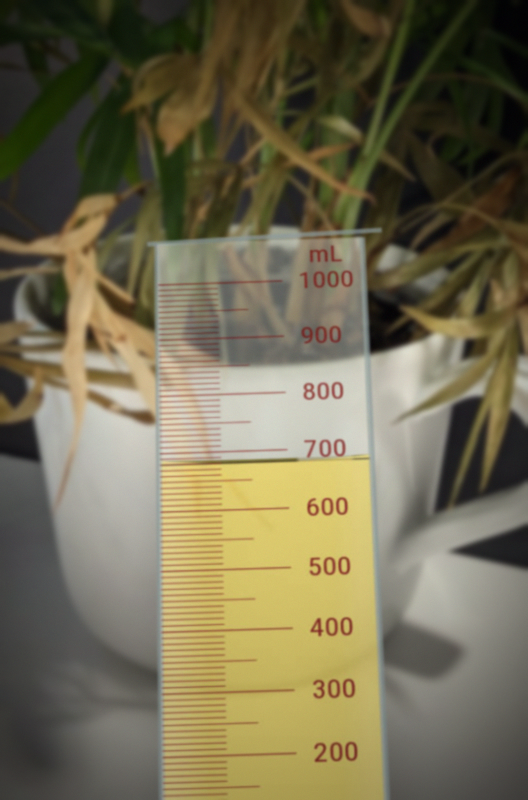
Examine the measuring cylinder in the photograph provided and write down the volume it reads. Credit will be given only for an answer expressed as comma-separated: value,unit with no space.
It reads 680,mL
